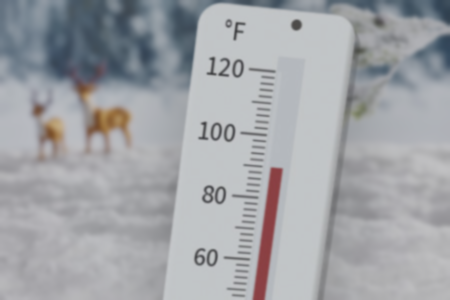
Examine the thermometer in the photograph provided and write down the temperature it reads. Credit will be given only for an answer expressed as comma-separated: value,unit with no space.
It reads 90,°F
